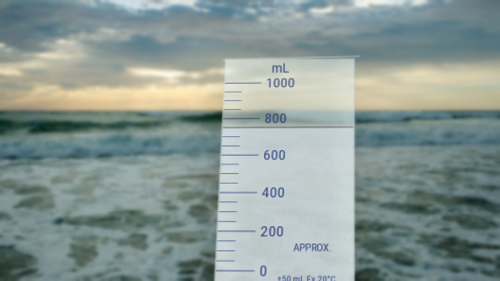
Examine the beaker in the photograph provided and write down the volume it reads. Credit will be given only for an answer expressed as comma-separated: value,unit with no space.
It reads 750,mL
